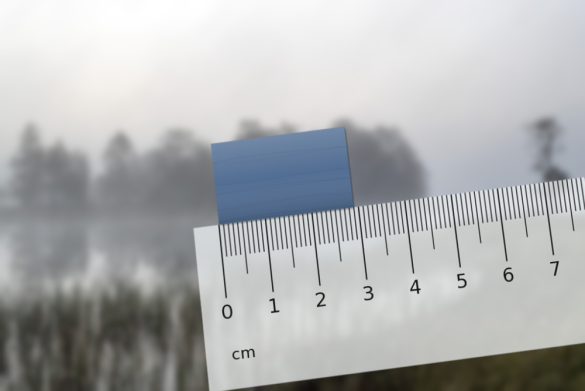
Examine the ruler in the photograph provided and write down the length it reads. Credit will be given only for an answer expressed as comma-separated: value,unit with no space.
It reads 2.9,cm
